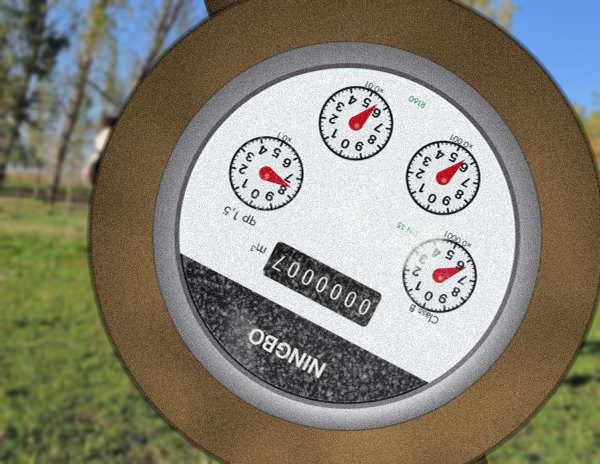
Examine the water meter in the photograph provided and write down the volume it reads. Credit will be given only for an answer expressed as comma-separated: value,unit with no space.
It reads 7.7556,m³
